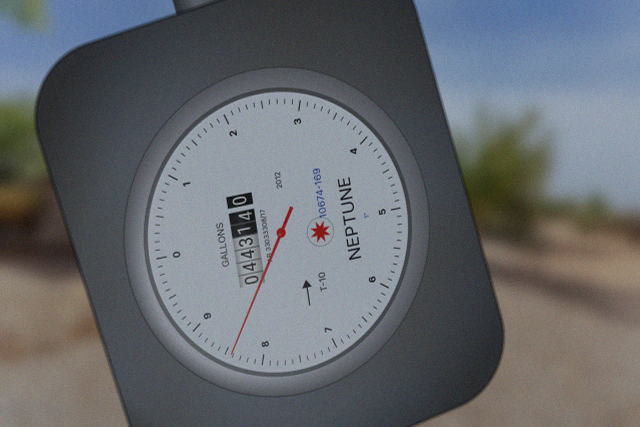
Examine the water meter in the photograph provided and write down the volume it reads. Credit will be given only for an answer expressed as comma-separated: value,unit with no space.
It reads 443138.4,gal
